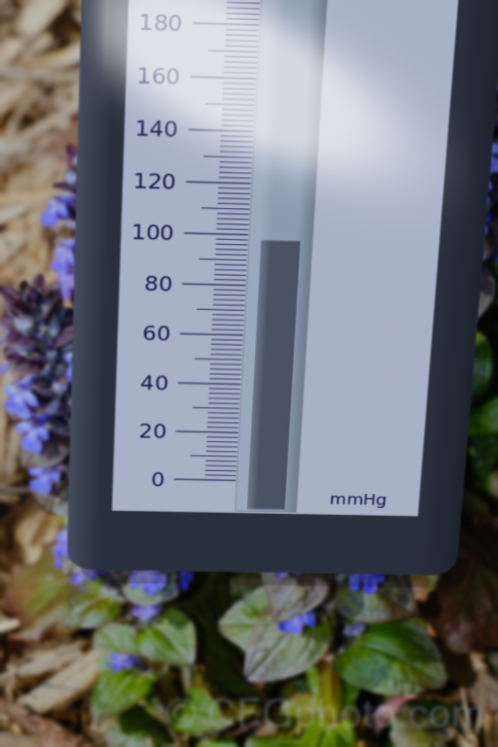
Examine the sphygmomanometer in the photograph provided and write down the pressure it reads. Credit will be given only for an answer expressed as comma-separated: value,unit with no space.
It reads 98,mmHg
